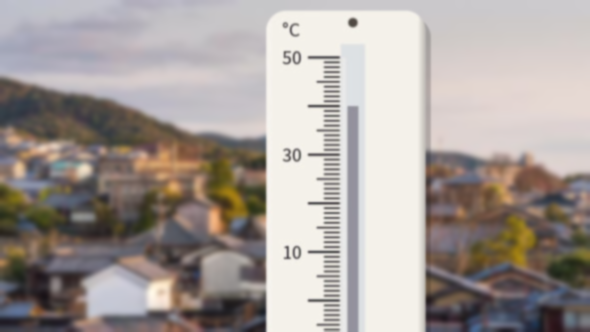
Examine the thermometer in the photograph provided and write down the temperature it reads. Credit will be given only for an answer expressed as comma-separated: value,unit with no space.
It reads 40,°C
